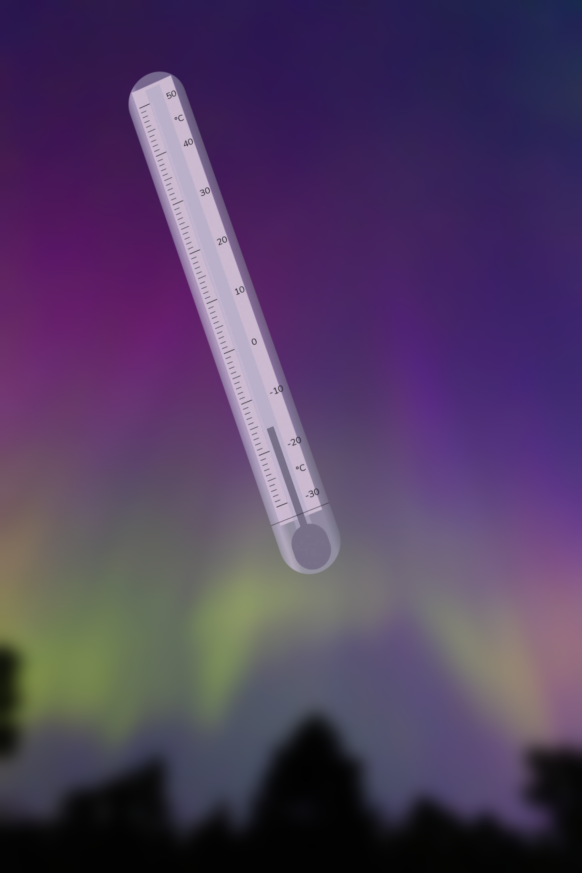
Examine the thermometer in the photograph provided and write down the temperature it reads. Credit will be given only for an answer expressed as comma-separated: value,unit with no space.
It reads -16,°C
